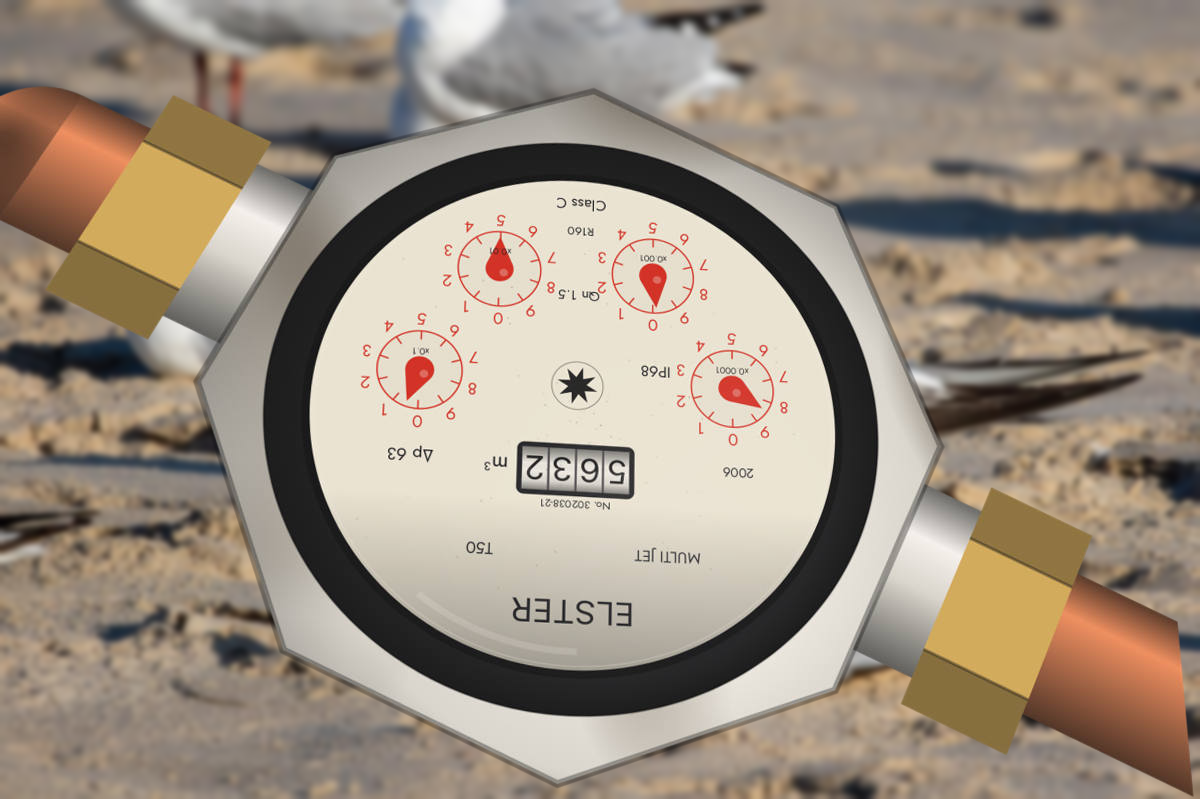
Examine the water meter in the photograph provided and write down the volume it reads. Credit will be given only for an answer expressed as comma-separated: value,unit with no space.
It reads 5632.0498,m³
